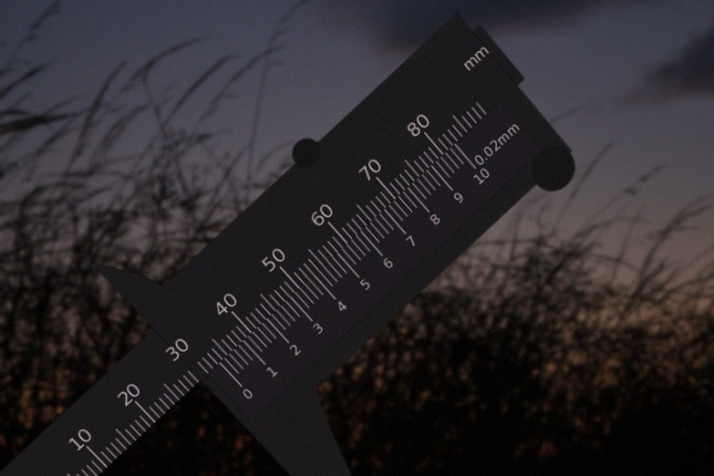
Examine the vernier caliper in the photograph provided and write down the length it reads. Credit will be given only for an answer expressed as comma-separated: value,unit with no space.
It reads 33.4,mm
